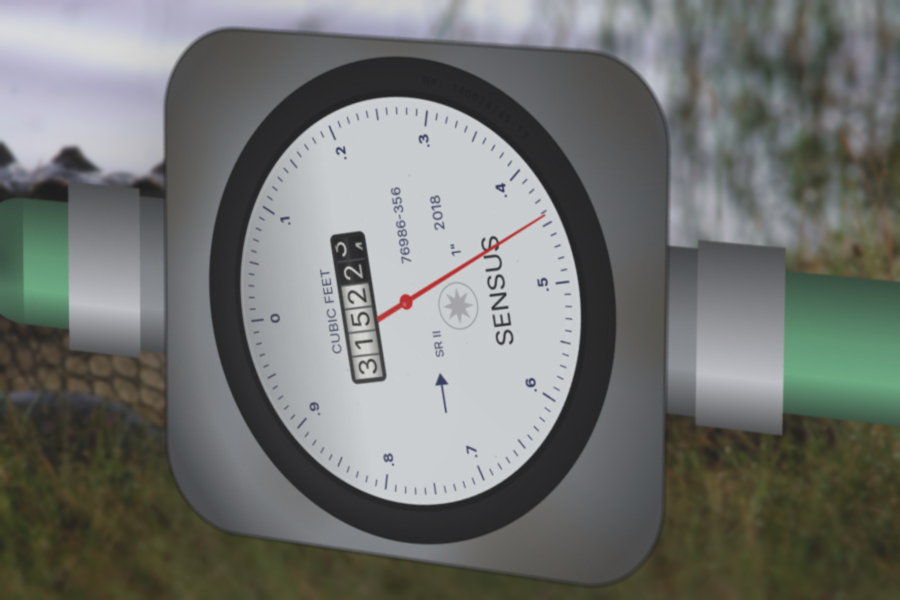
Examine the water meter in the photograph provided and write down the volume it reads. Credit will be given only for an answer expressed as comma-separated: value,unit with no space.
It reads 315223.44,ft³
